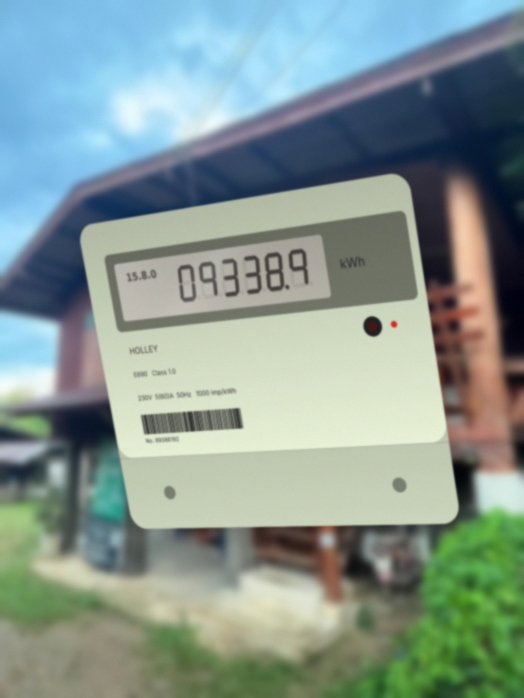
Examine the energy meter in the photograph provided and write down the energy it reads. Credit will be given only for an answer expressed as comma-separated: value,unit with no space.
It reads 9338.9,kWh
